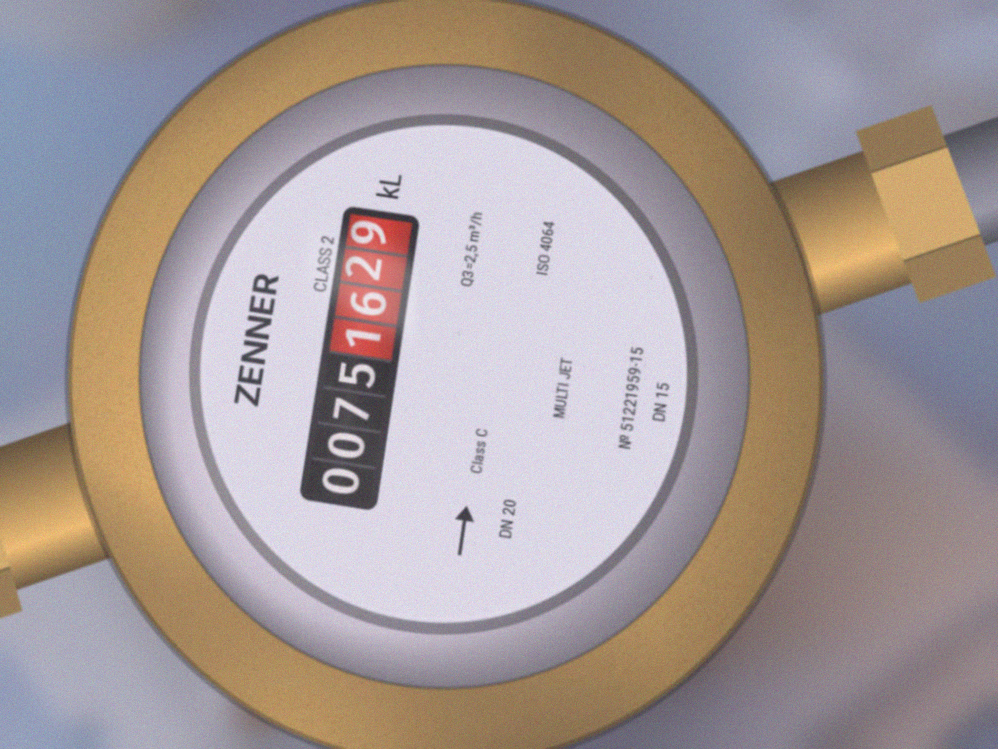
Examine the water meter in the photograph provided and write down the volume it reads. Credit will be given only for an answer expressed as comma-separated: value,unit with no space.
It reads 75.1629,kL
